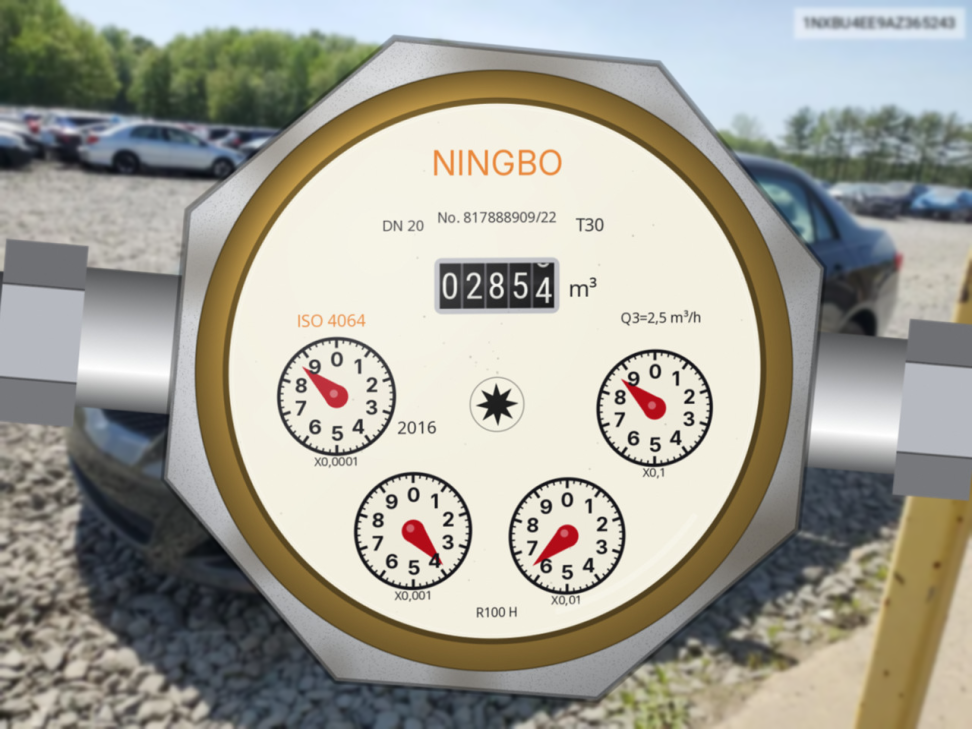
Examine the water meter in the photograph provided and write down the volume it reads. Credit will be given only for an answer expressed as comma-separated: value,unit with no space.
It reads 2853.8638,m³
